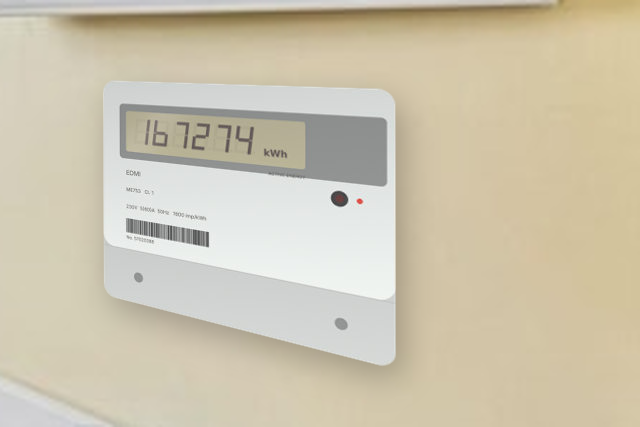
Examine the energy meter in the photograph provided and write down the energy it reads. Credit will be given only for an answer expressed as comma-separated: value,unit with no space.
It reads 167274,kWh
